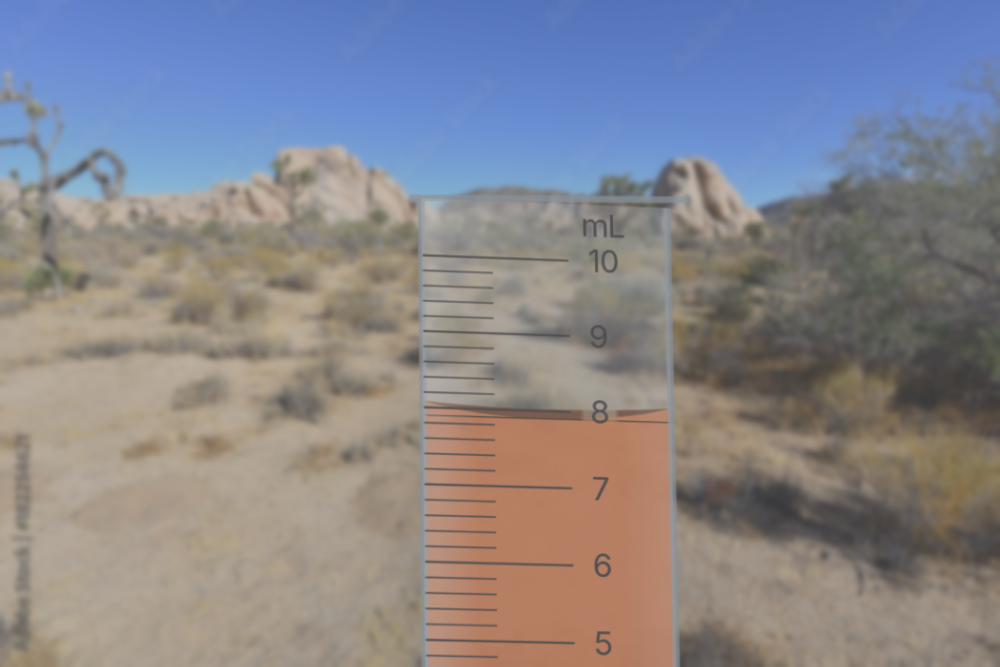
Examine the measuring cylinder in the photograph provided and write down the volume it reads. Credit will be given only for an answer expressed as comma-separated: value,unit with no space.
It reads 7.9,mL
